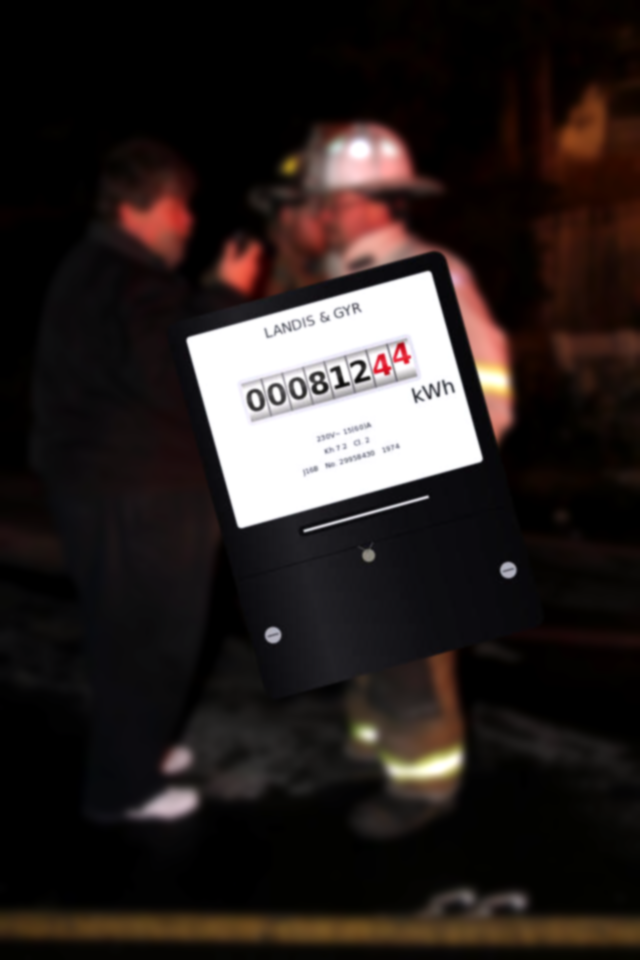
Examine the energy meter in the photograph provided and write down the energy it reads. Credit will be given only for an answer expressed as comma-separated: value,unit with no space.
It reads 812.44,kWh
